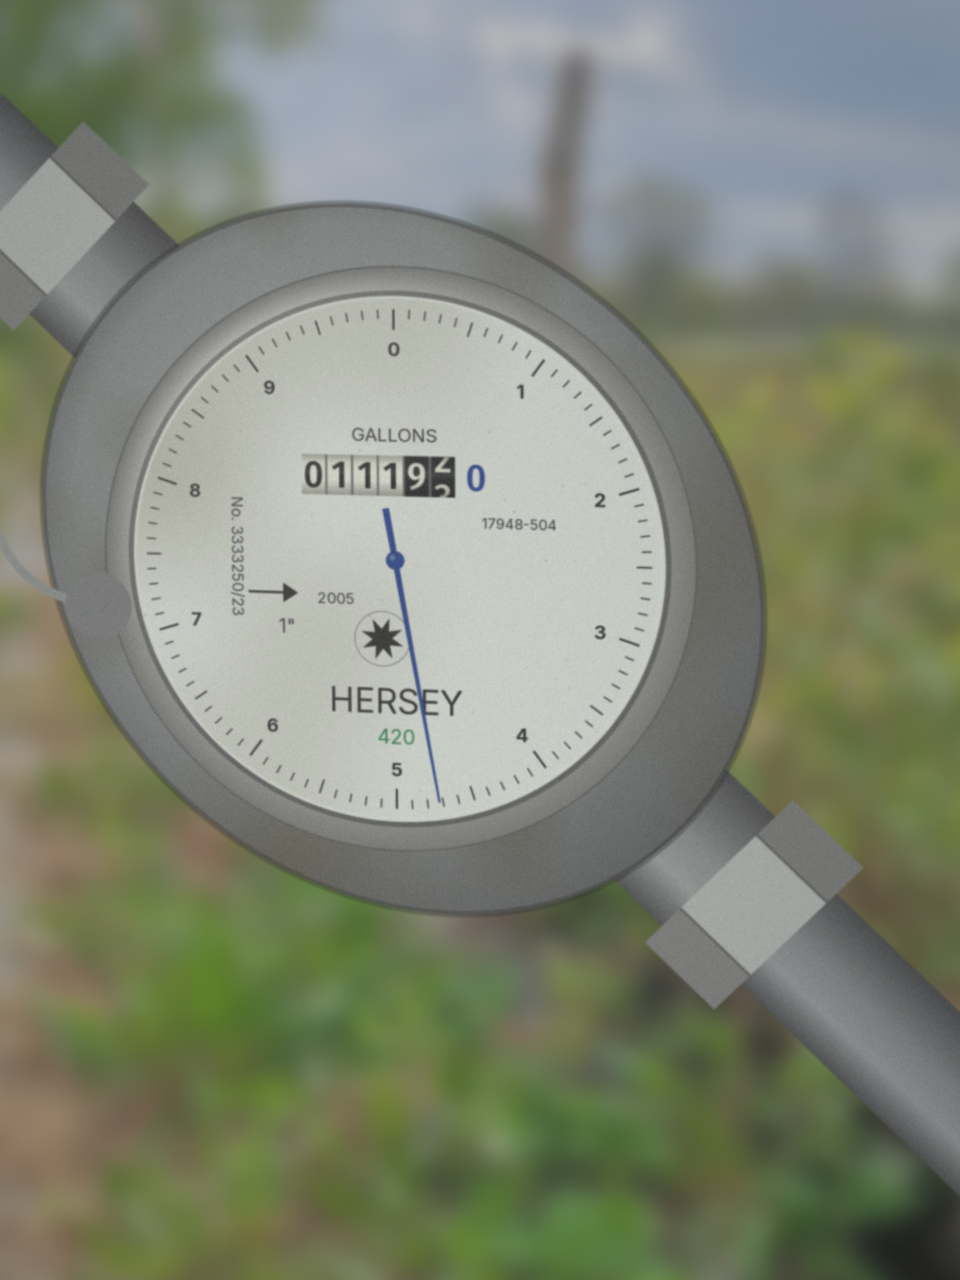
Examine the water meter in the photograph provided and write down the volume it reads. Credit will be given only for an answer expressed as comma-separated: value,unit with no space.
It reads 111924.7,gal
